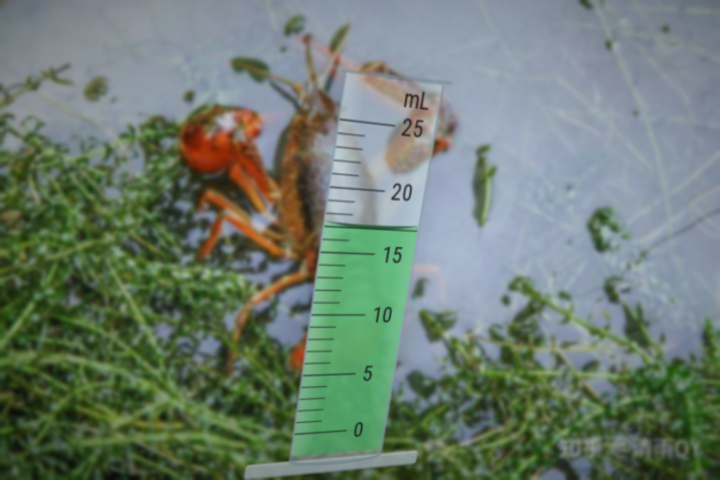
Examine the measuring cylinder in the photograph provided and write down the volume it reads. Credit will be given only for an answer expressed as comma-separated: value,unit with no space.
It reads 17,mL
